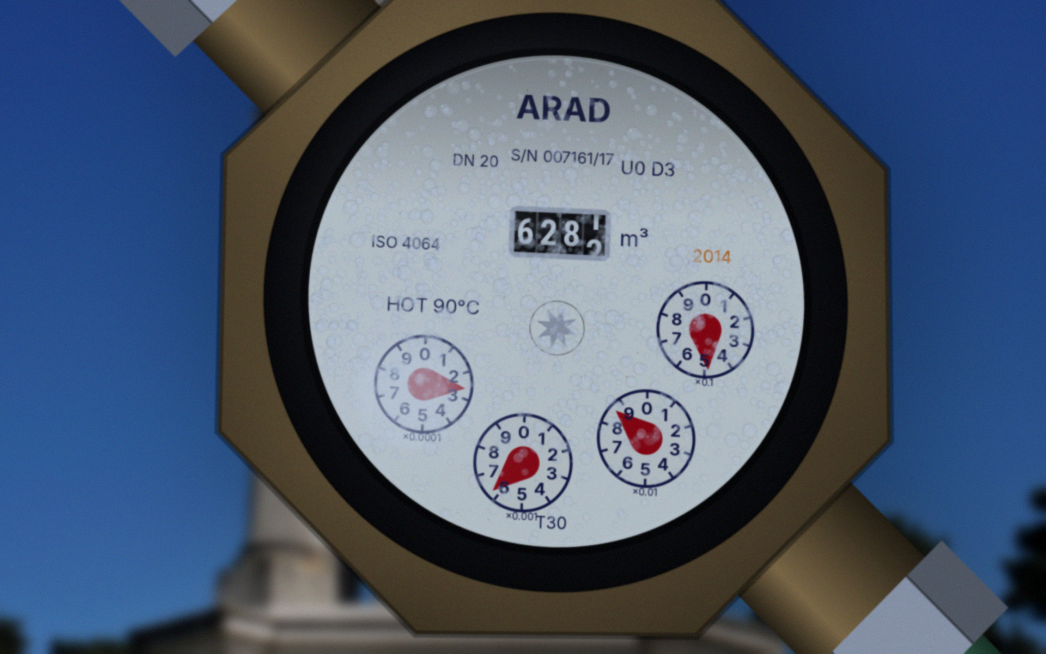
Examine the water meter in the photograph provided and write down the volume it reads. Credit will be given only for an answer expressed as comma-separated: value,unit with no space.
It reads 6281.4862,m³
